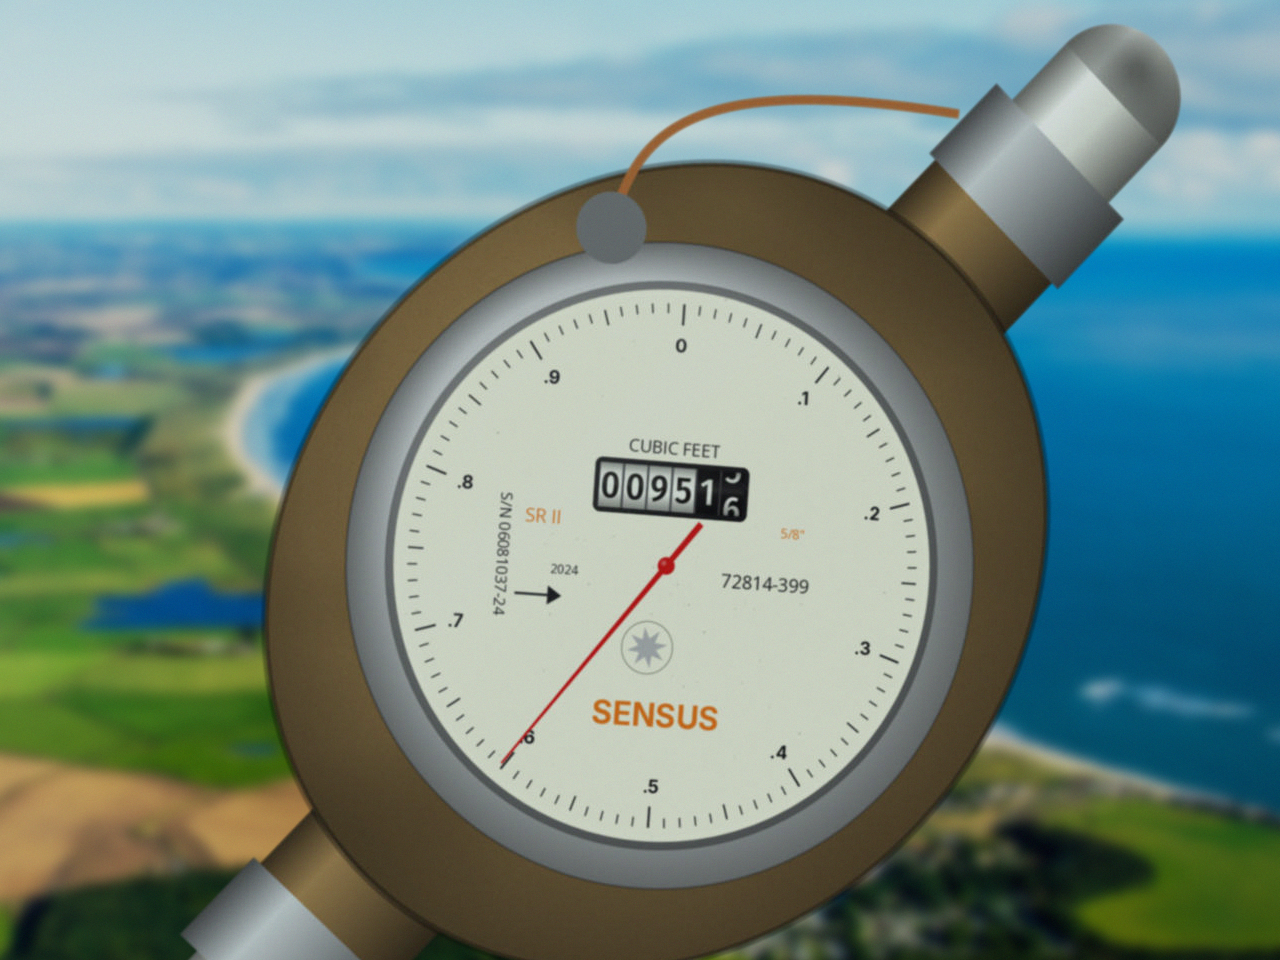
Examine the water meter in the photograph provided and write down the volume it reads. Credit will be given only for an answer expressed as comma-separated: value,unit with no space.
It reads 9515.60,ft³
